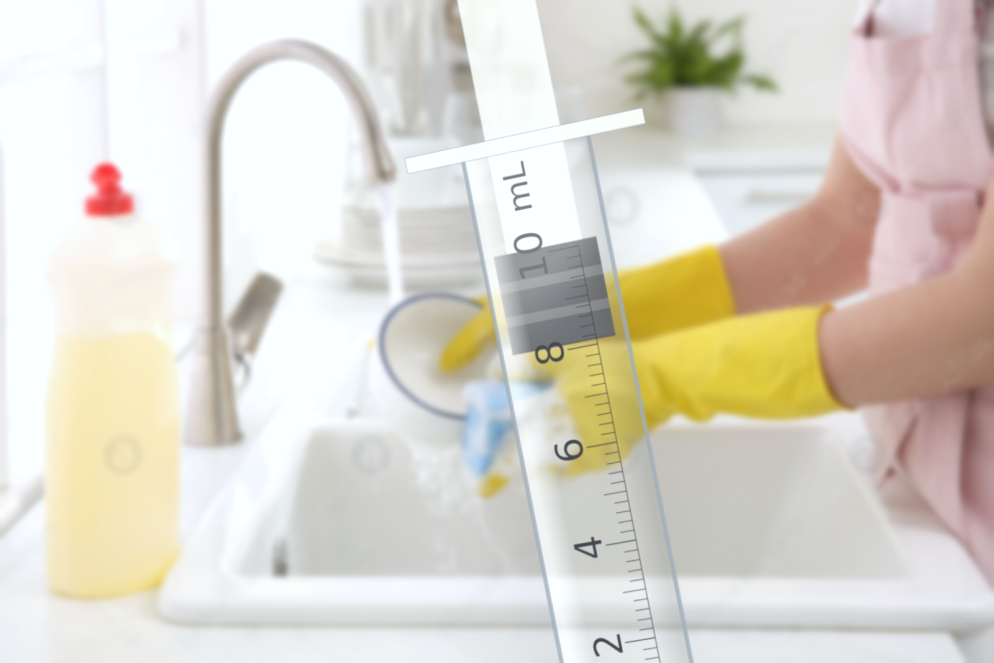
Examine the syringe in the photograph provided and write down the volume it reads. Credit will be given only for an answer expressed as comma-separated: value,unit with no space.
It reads 8.1,mL
